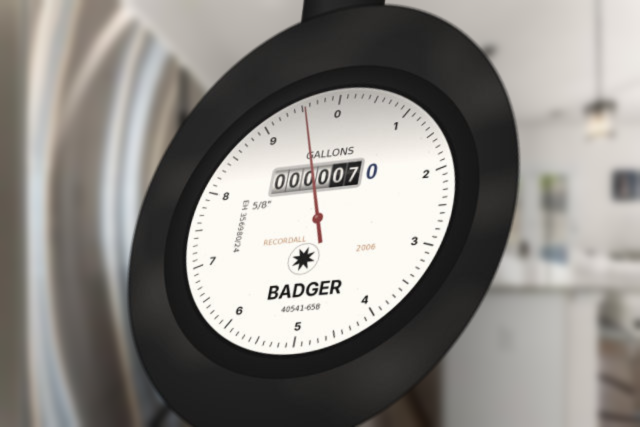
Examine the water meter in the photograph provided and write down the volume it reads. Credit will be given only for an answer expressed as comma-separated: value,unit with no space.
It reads 69.5,gal
